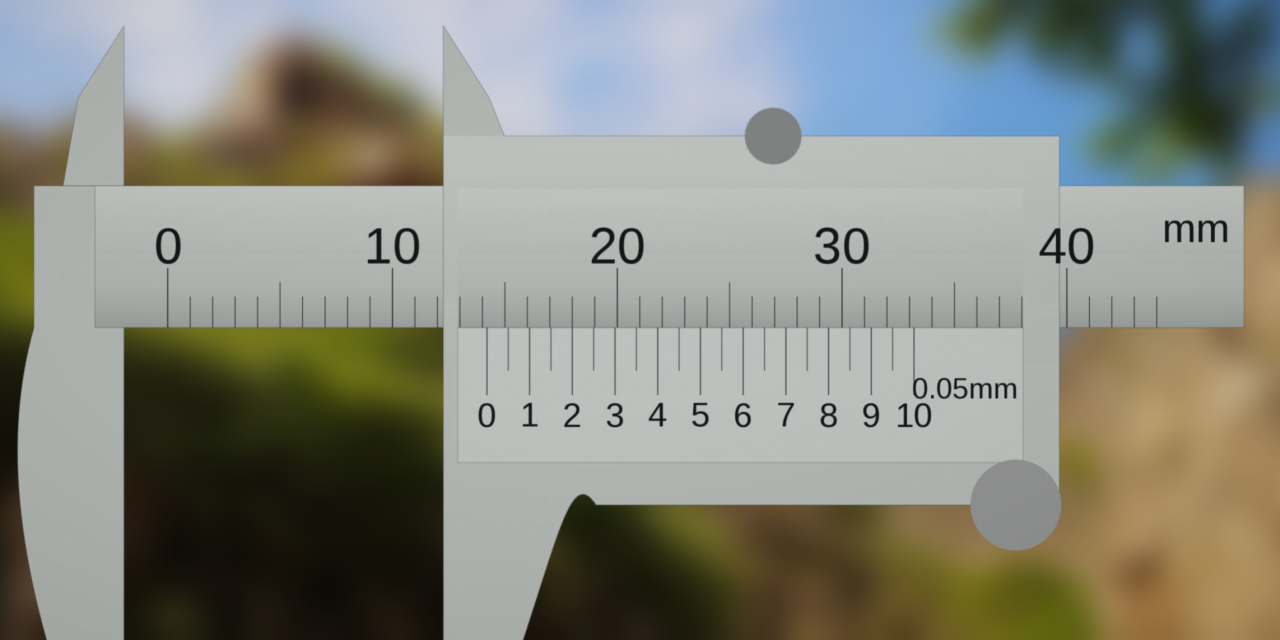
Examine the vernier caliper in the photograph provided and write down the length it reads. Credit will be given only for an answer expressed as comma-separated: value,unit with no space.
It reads 14.2,mm
